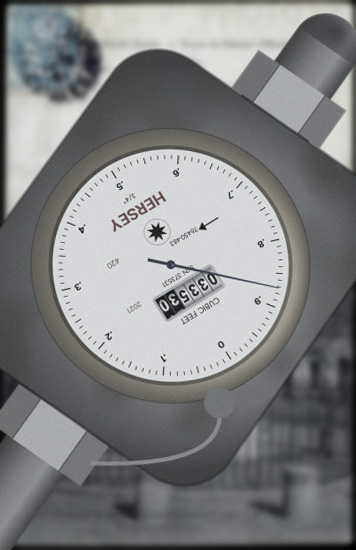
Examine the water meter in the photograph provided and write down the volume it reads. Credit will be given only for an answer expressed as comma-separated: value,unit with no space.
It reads 33529.87,ft³
